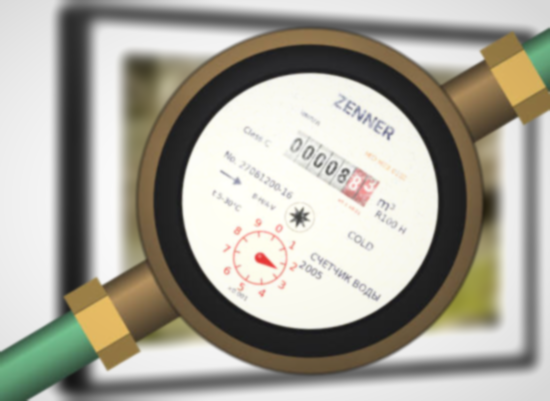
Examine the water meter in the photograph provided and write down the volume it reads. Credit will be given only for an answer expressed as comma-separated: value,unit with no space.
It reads 8.832,m³
